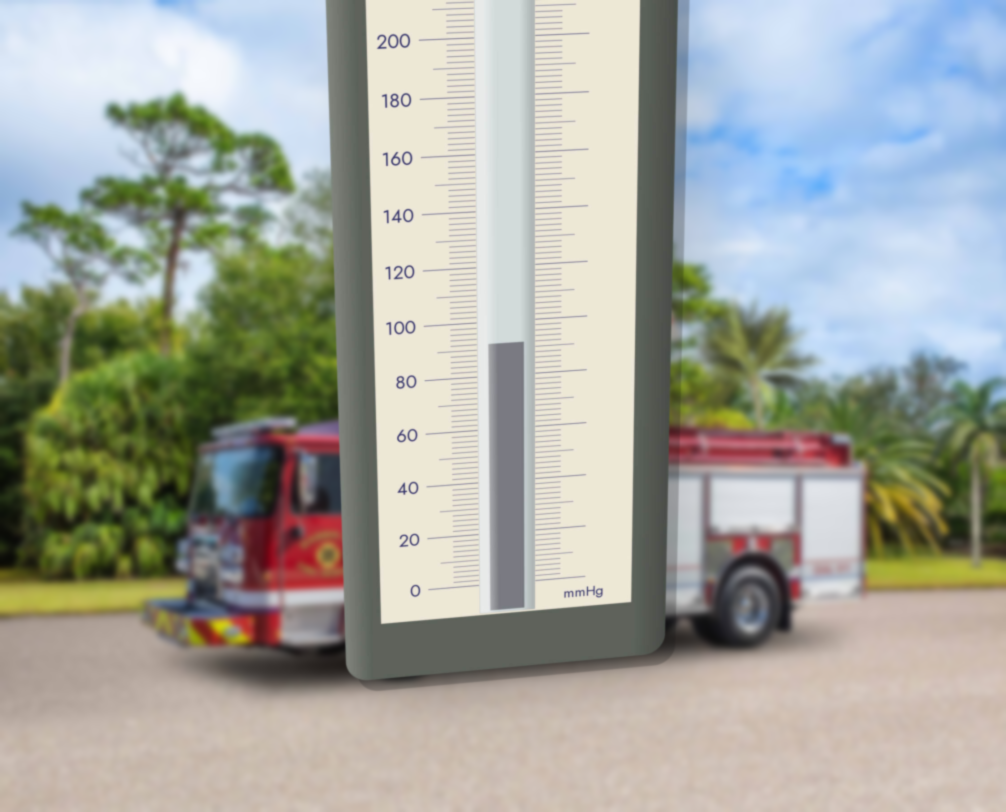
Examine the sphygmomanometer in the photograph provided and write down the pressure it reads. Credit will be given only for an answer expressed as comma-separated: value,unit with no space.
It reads 92,mmHg
